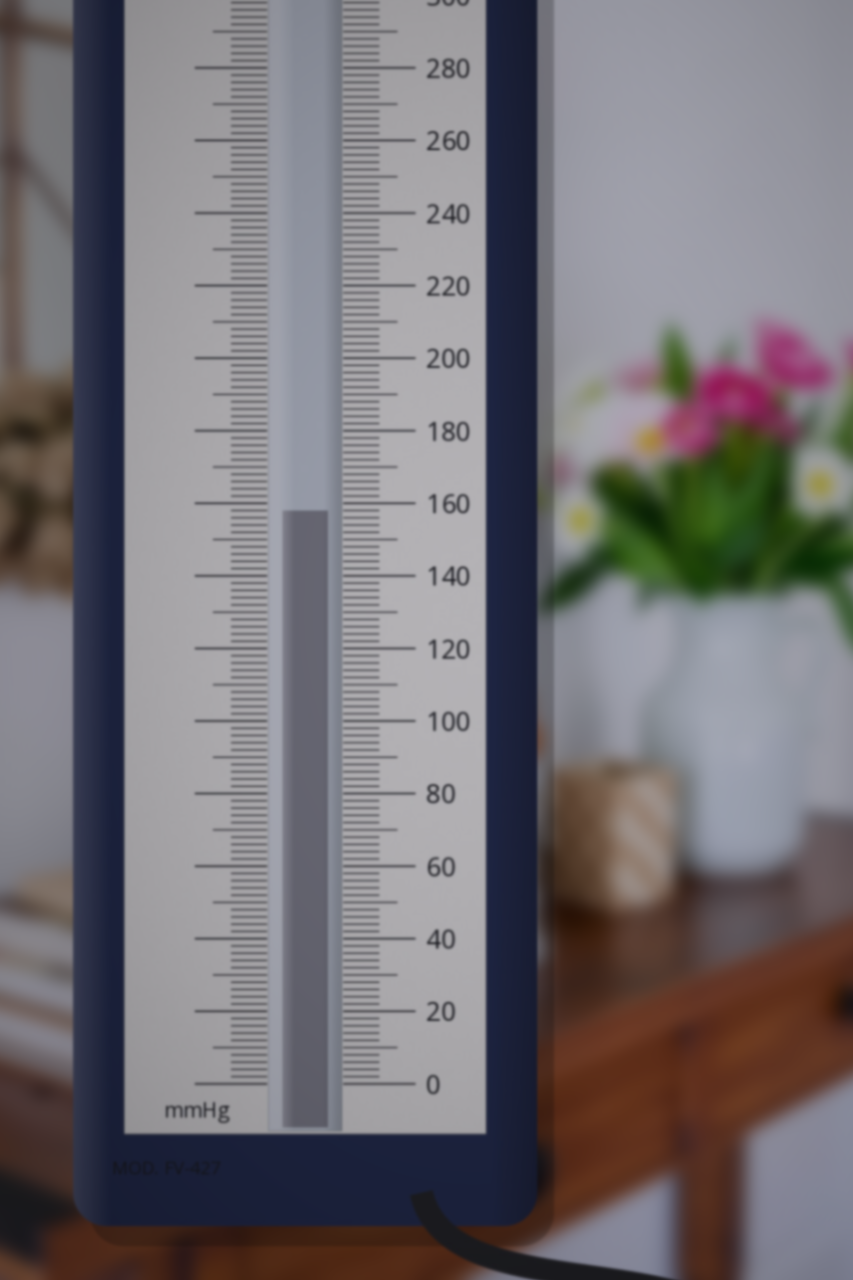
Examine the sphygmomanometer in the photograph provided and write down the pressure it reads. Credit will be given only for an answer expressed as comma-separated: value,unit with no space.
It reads 158,mmHg
